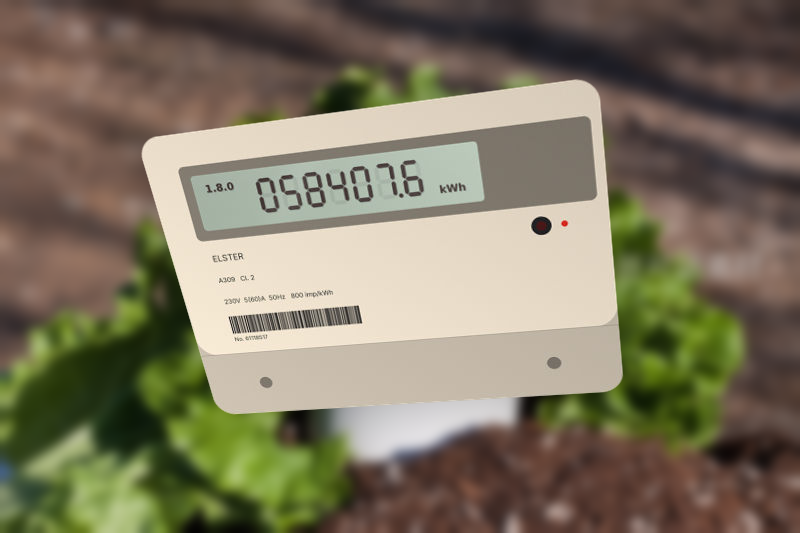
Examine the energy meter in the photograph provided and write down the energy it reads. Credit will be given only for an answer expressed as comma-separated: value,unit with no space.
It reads 58407.6,kWh
